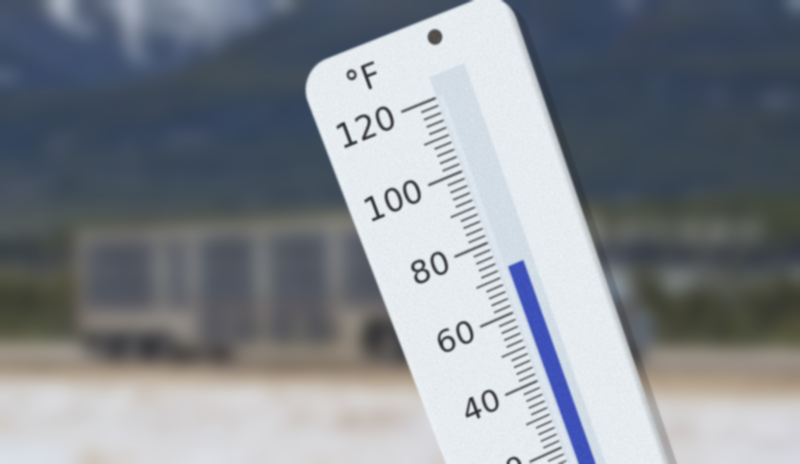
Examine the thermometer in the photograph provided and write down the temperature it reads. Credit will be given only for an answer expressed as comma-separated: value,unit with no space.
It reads 72,°F
